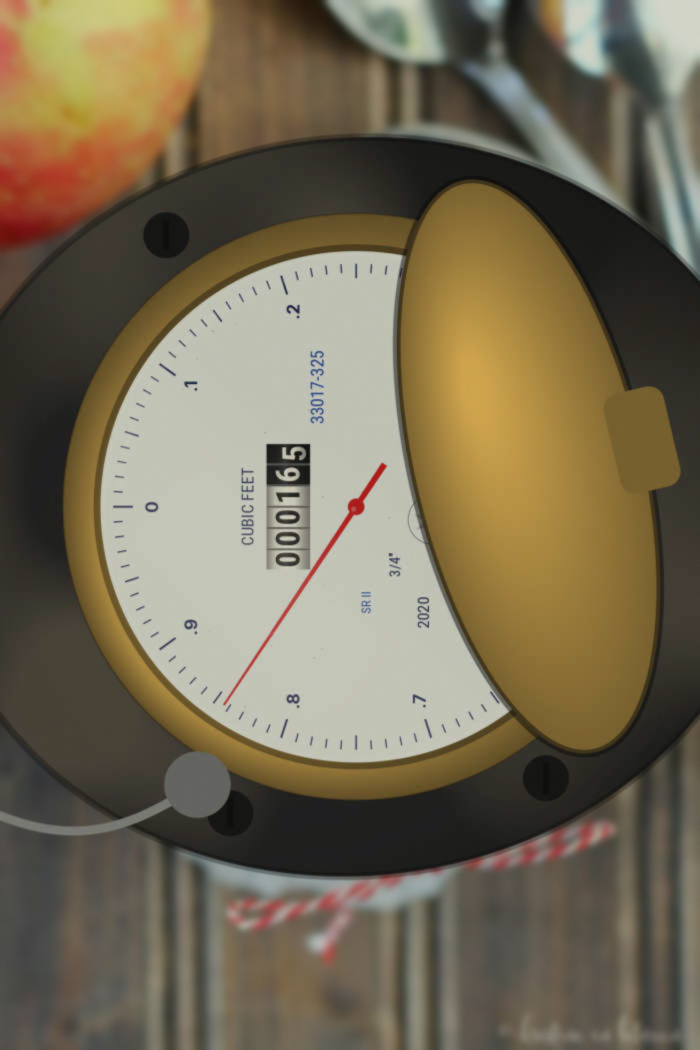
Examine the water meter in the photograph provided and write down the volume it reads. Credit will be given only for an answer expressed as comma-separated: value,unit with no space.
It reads 164.84,ft³
